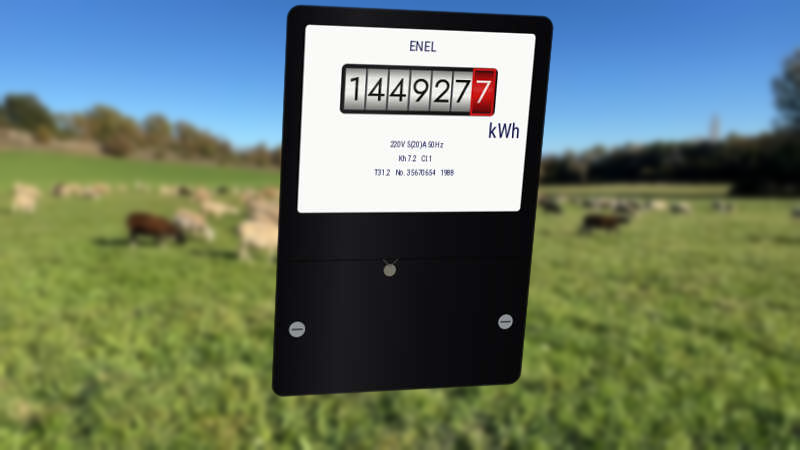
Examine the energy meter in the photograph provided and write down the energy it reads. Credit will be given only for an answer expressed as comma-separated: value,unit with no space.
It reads 144927.7,kWh
